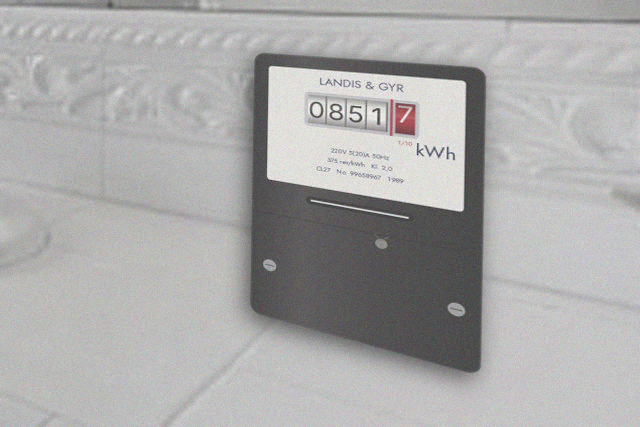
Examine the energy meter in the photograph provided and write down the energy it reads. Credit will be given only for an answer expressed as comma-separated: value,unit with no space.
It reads 851.7,kWh
